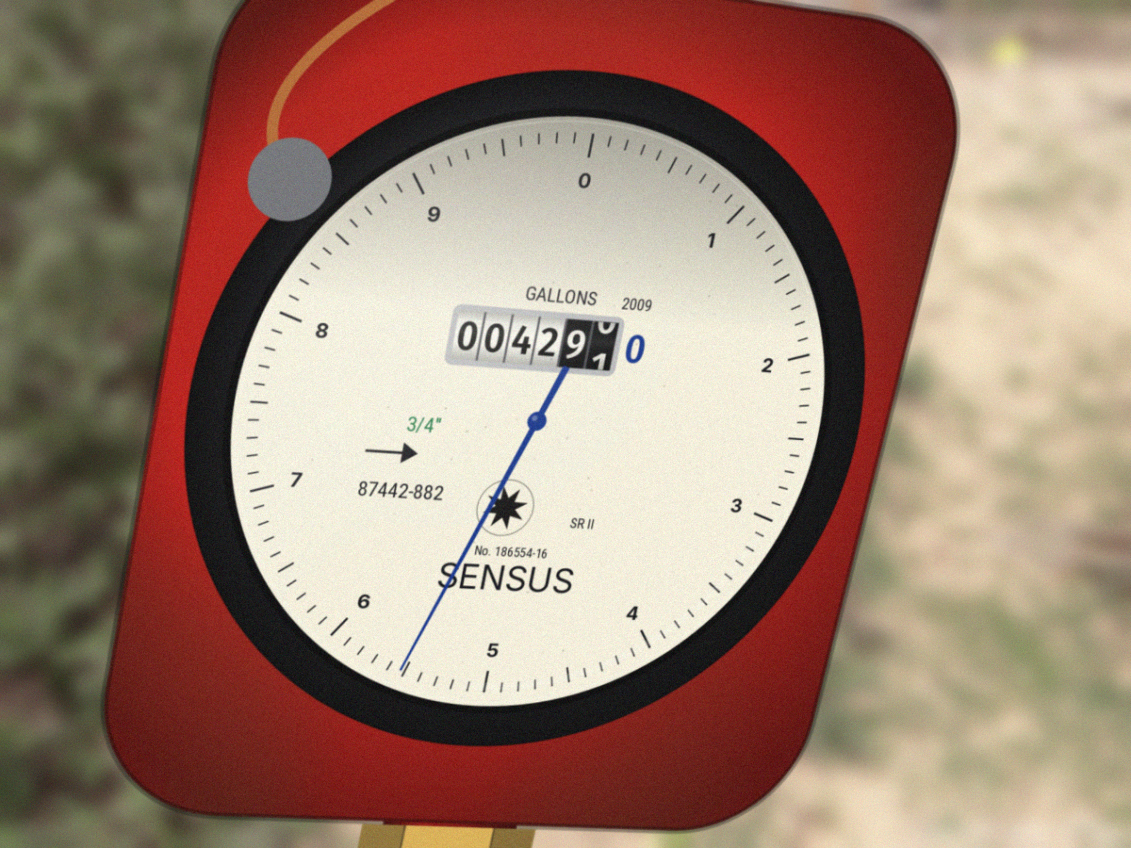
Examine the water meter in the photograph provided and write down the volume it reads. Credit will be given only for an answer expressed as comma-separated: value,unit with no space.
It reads 42905.5,gal
